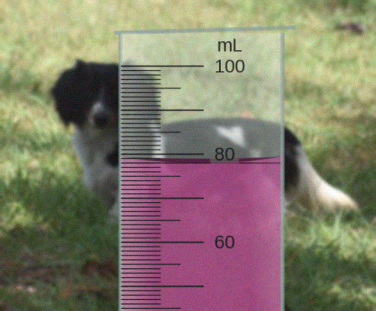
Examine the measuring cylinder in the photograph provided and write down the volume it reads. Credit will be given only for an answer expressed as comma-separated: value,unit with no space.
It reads 78,mL
